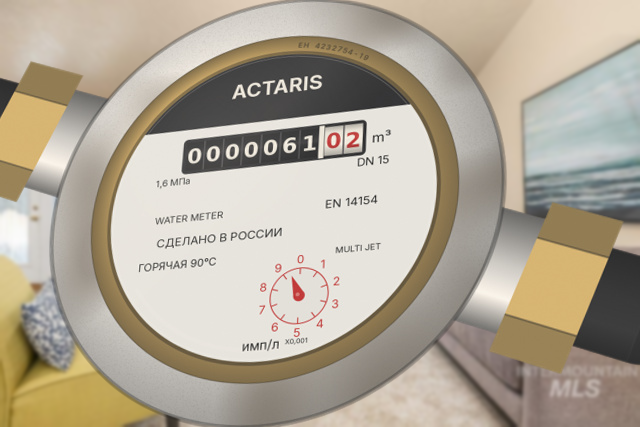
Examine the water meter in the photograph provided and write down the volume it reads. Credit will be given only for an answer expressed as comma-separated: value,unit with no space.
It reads 61.019,m³
